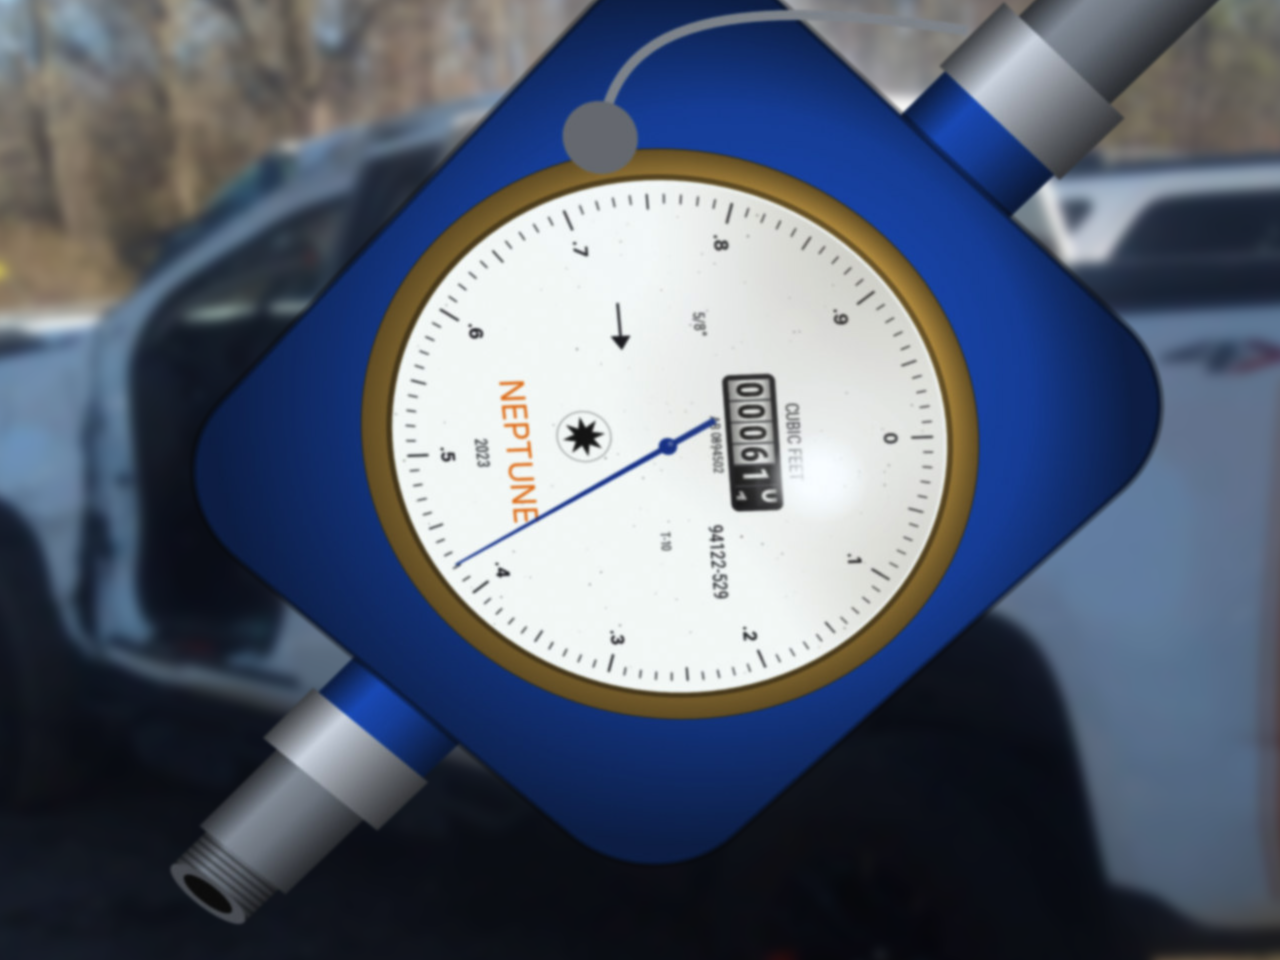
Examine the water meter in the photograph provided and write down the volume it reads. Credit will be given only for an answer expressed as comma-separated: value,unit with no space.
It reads 610.42,ft³
